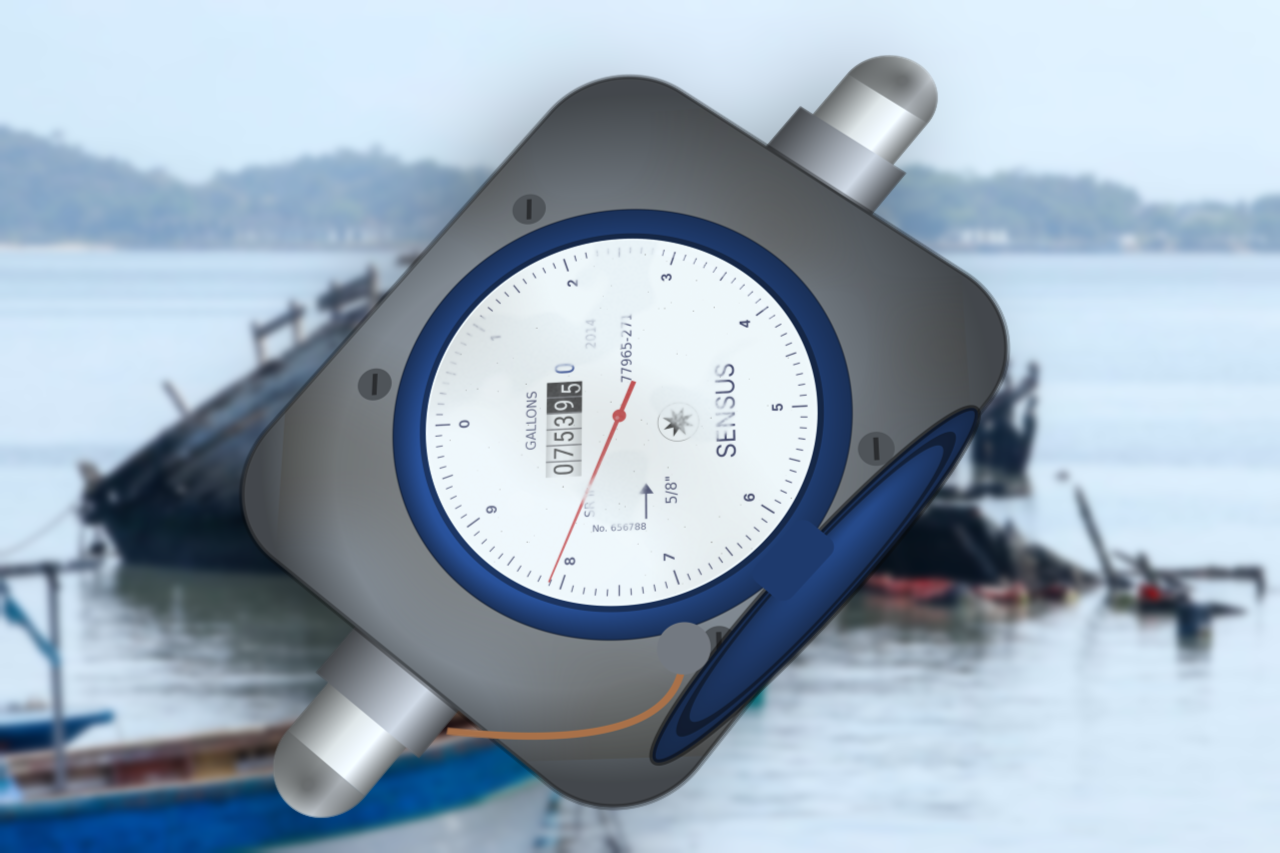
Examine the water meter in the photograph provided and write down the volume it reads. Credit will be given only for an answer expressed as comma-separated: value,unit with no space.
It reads 753948.1,gal
